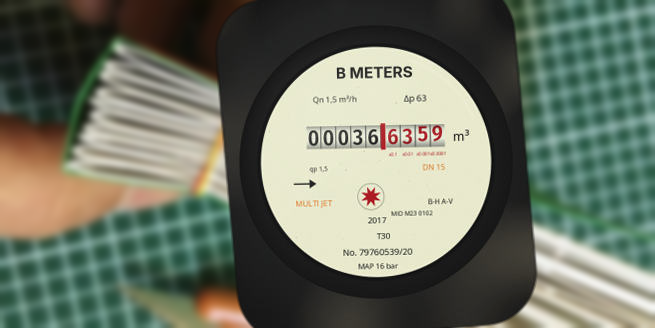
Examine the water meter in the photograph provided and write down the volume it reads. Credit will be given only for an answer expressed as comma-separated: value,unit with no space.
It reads 36.6359,m³
